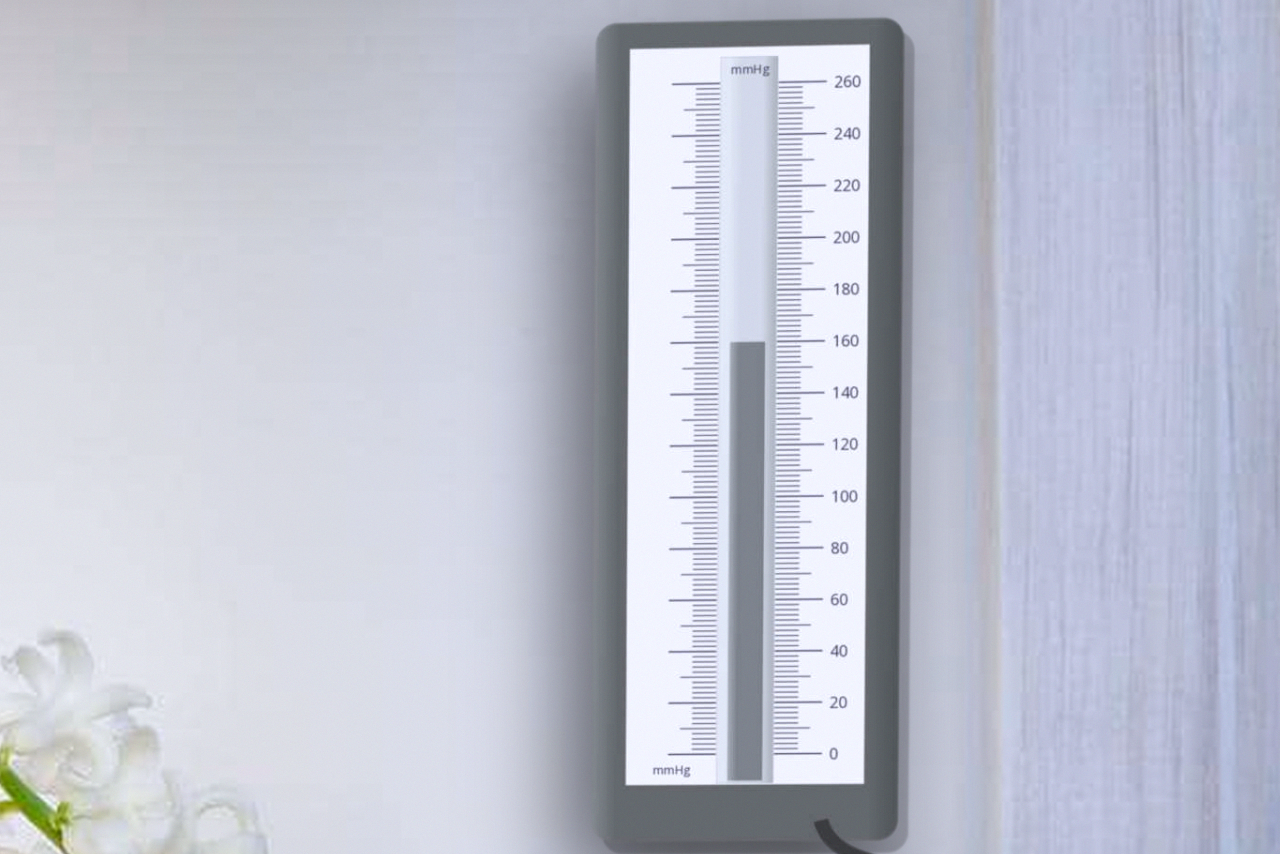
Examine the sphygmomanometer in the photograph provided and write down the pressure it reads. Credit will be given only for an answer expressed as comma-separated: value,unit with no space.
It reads 160,mmHg
